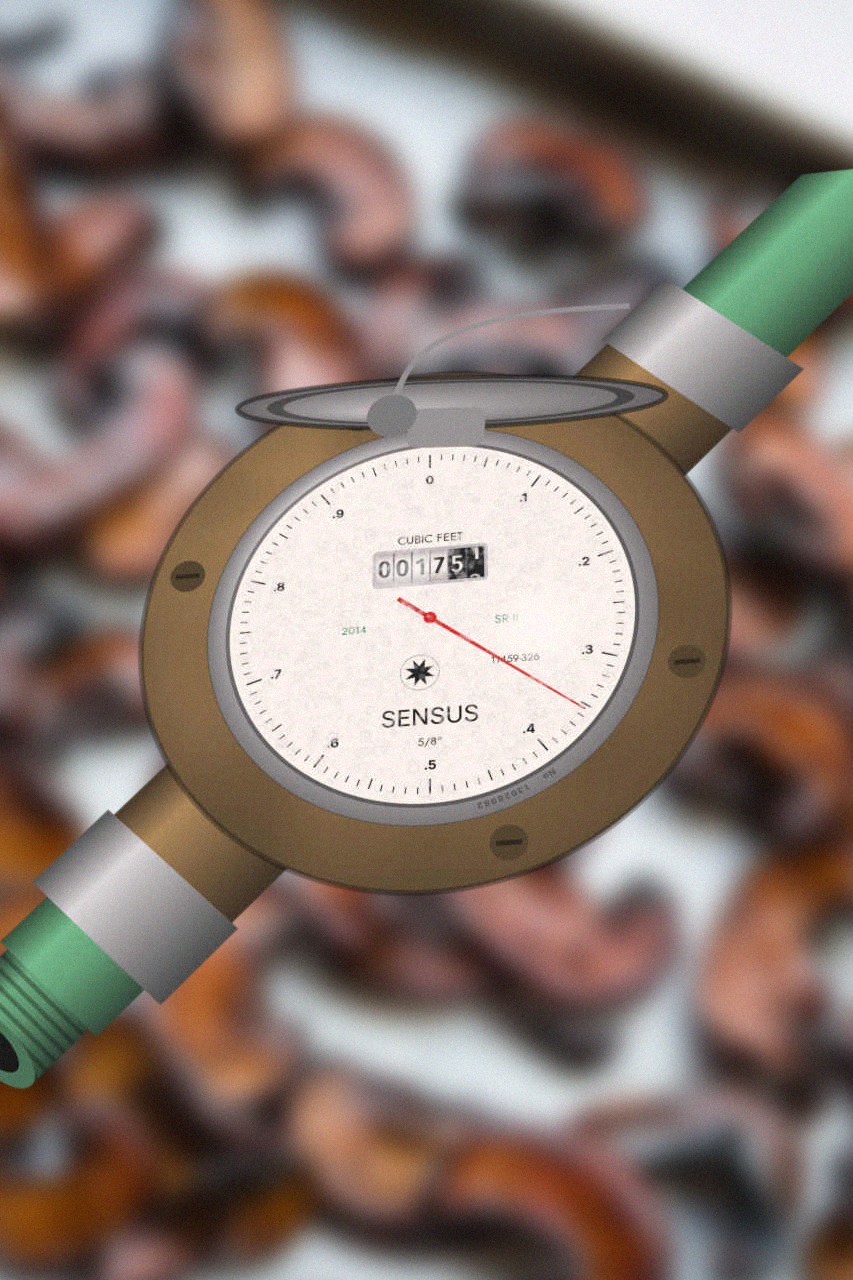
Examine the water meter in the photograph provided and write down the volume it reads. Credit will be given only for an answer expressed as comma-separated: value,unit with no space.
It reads 1751.35,ft³
